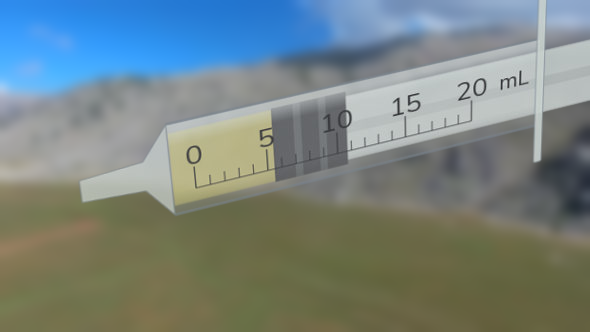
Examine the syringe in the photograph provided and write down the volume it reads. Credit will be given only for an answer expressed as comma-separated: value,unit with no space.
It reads 5.5,mL
